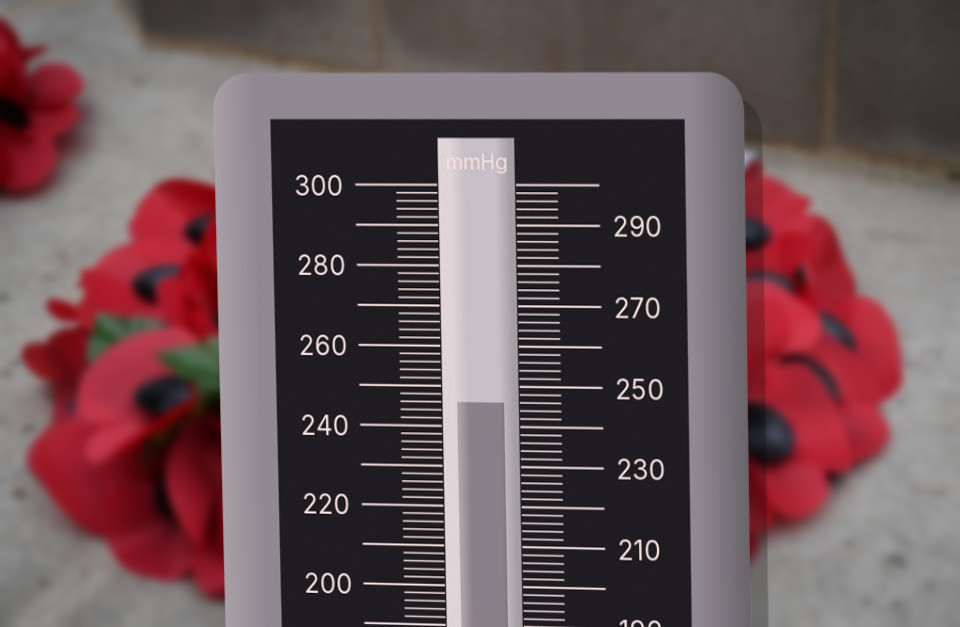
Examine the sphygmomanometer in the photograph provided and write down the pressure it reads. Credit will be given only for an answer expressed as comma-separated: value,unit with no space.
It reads 246,mmHg
